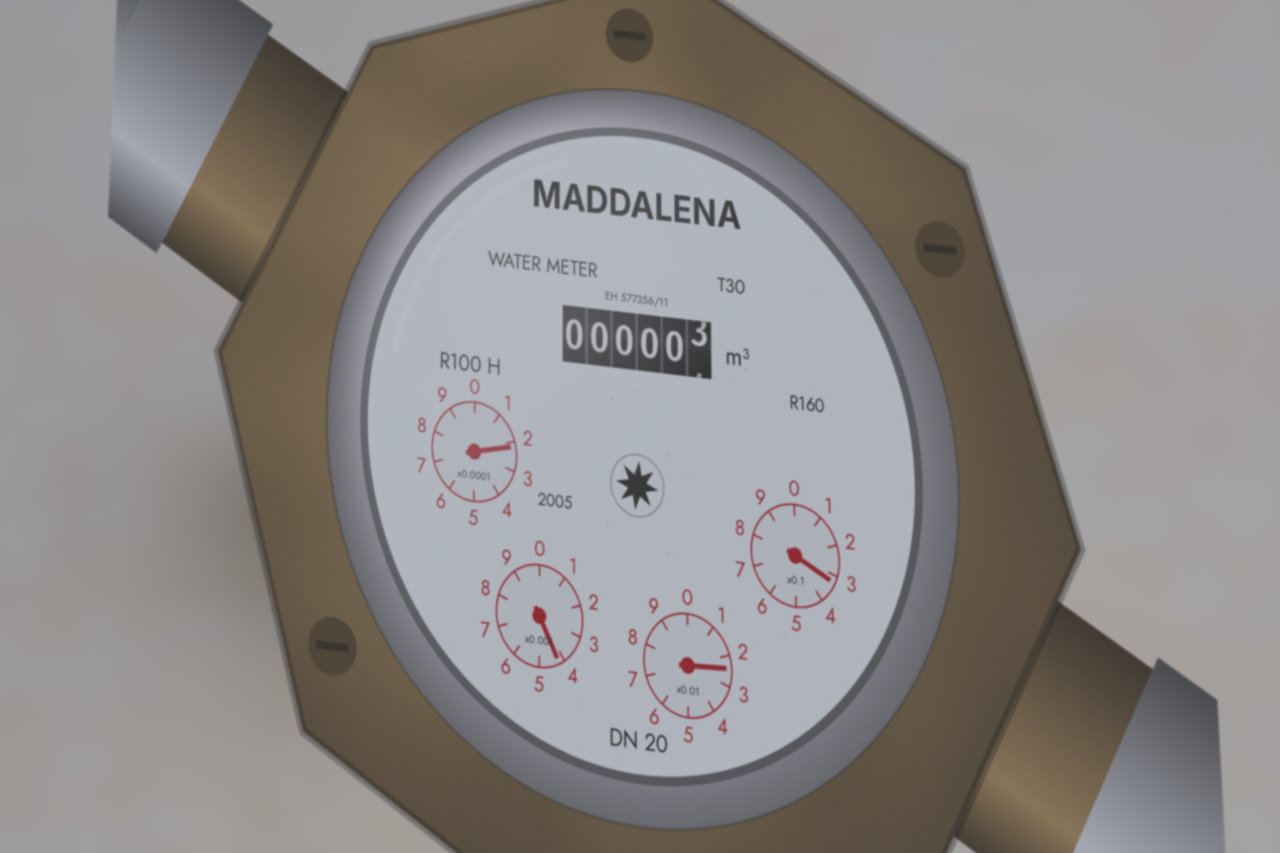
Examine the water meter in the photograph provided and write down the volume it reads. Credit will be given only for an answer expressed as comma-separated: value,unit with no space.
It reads 3.3242,m³
